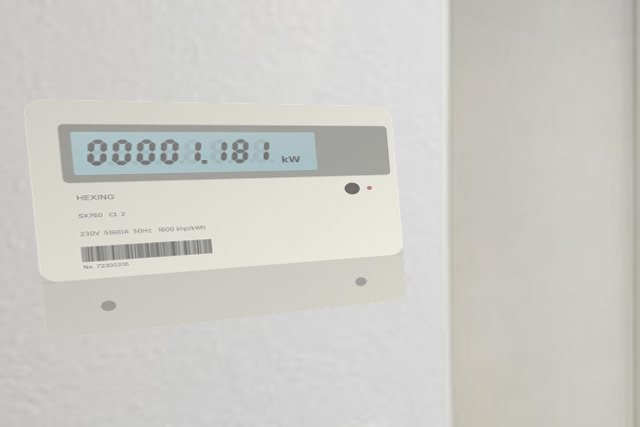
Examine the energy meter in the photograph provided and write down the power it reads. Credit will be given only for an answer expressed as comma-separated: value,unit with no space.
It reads 1.181,kW
